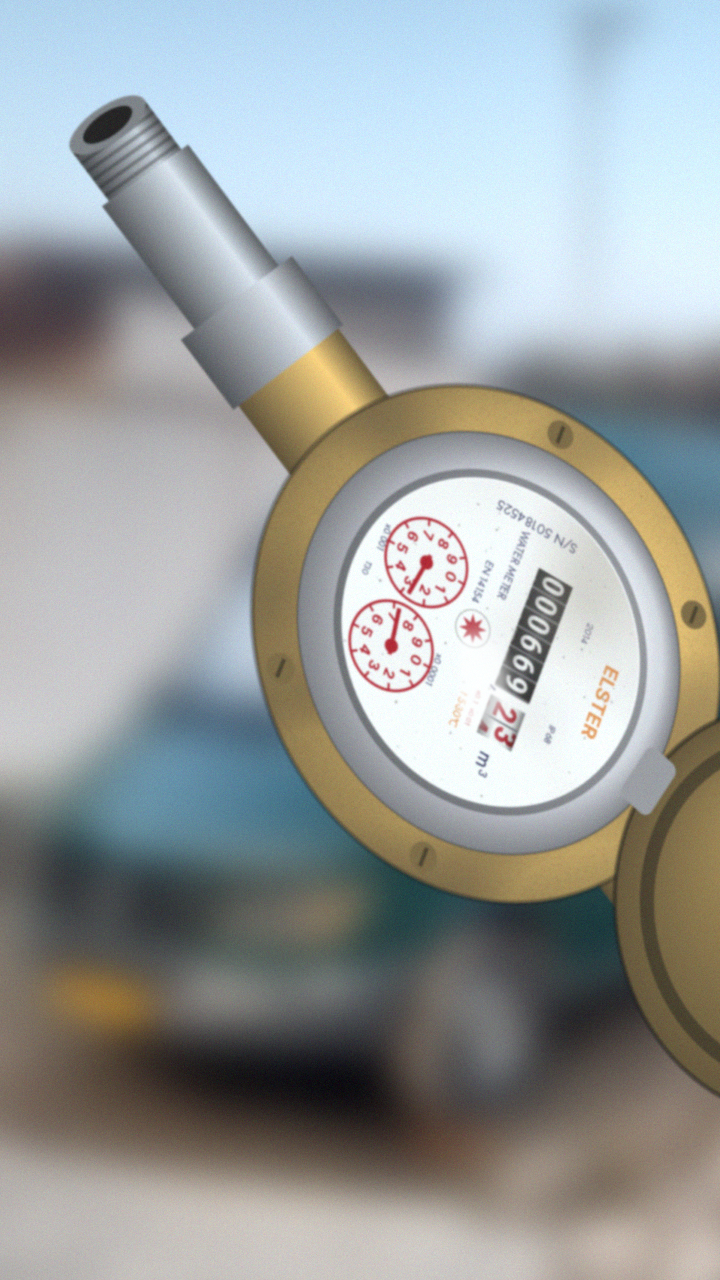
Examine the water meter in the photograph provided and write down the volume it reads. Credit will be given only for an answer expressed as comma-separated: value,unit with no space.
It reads 669.2327,m³
